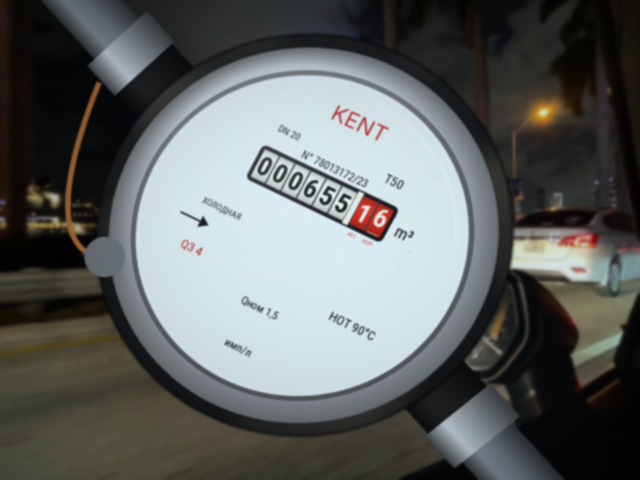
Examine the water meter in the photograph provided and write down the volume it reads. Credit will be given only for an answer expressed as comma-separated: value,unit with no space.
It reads 655.16,m³
